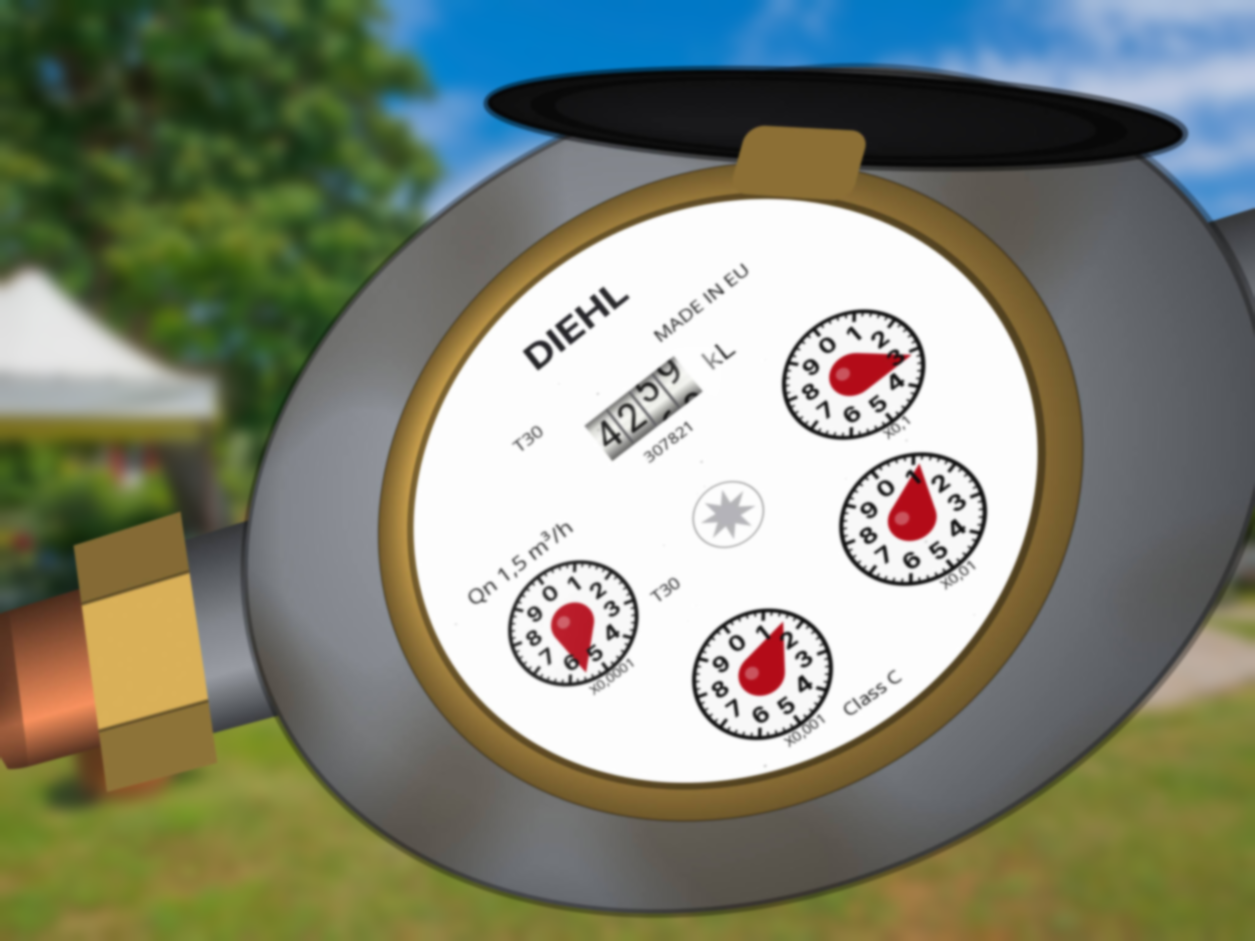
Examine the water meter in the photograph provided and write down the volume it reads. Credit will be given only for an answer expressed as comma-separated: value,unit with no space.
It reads 4259.3115,kL
